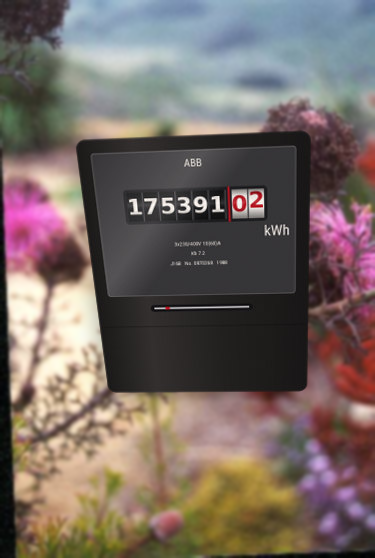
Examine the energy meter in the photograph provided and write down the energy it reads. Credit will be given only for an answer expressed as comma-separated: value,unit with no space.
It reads 175391.02,kWh
